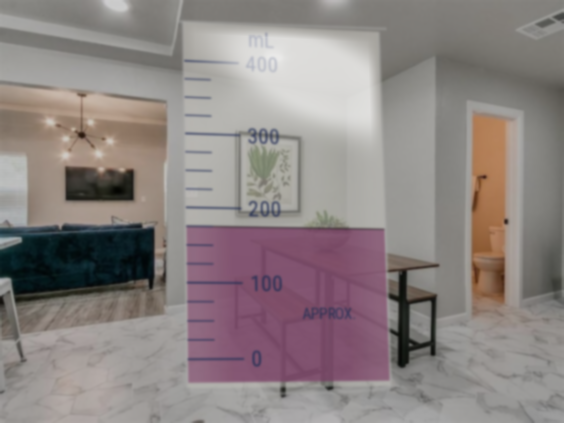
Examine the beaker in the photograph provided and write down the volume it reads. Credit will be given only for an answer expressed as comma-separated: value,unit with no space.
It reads 175,mL
